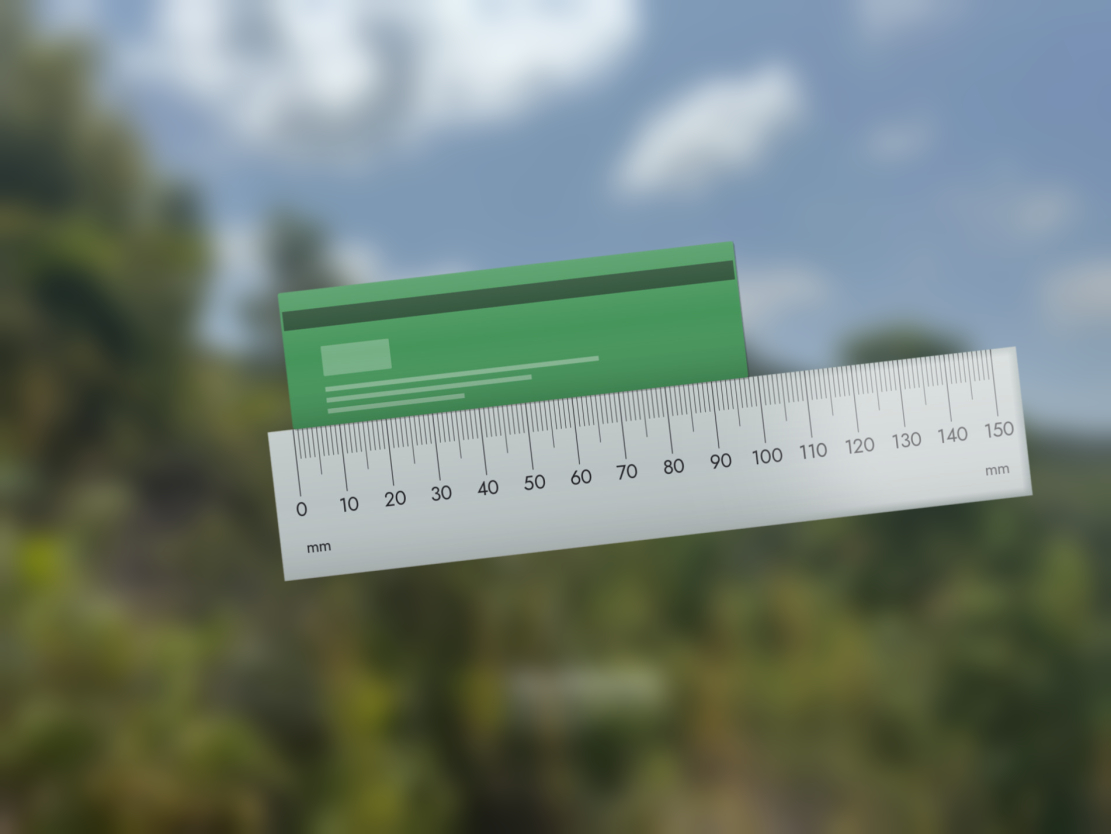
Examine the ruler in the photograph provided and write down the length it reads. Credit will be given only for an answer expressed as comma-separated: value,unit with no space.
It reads 98,mm
